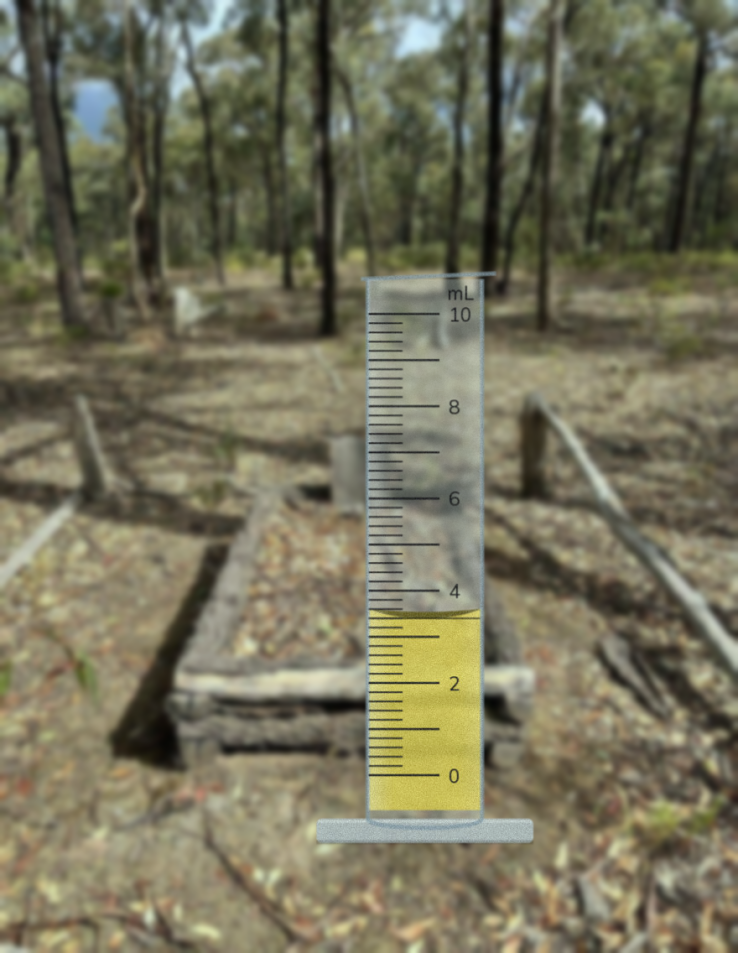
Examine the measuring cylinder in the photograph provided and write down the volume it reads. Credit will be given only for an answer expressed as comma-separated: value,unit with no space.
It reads 3.4,mL
